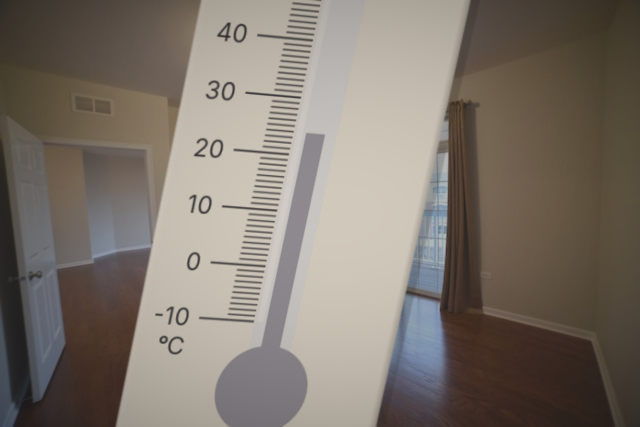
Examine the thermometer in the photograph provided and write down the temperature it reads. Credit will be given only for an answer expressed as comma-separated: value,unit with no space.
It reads 24,°C
